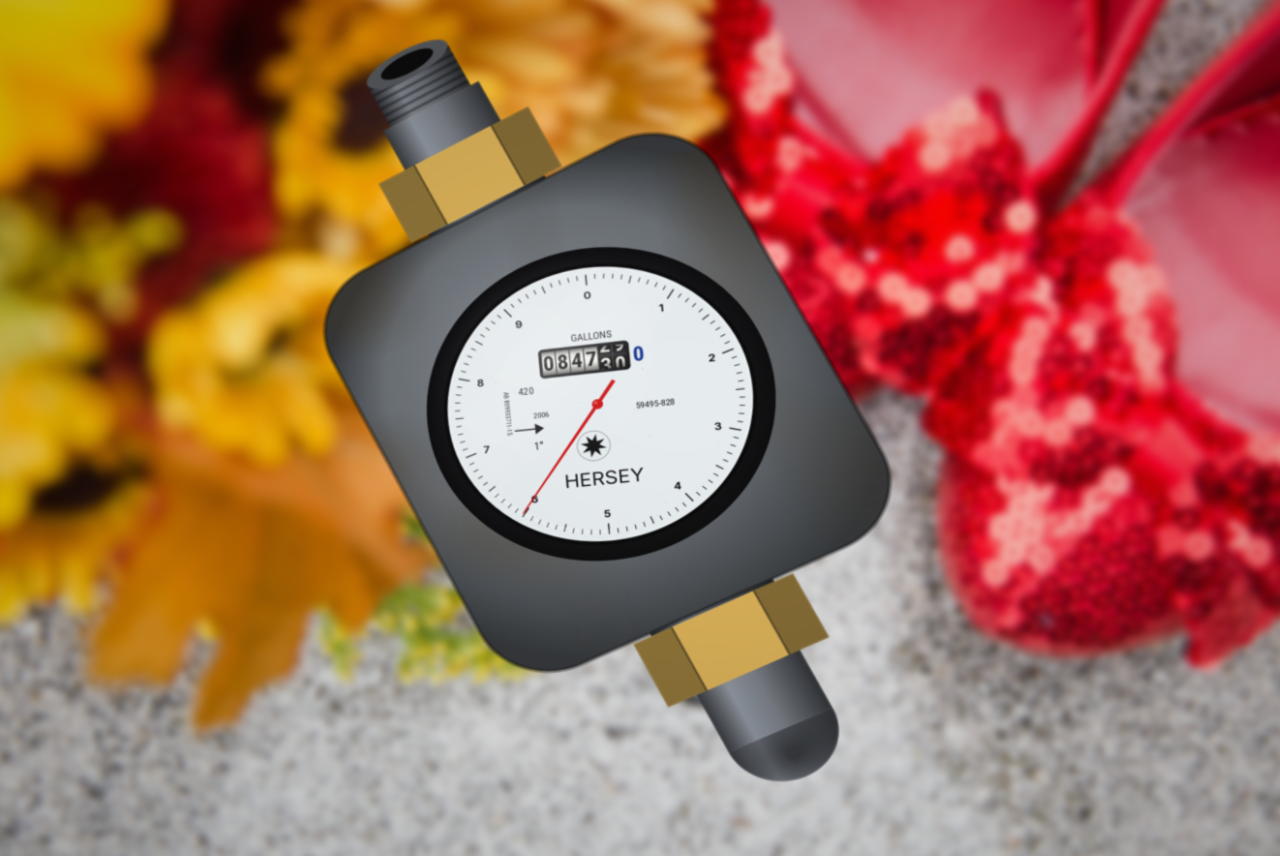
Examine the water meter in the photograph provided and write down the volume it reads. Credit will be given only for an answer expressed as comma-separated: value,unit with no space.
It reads 847296.0,gal
